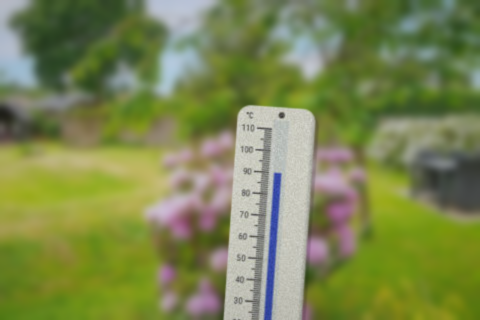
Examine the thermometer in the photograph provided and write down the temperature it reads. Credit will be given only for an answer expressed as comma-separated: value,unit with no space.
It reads 90,°C
